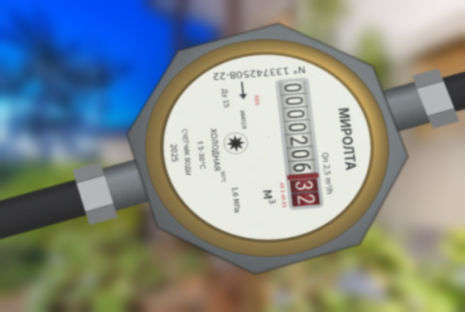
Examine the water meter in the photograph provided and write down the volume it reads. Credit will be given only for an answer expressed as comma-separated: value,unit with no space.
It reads 206.32,m³
